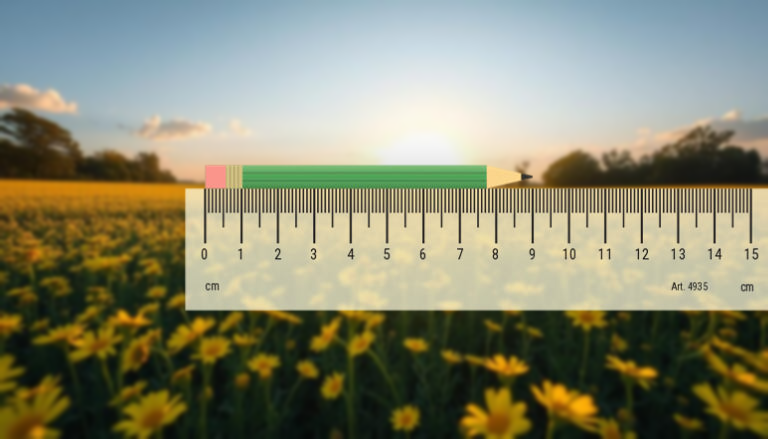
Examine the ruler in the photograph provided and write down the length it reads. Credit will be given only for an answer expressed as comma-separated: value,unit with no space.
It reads 9,cm
